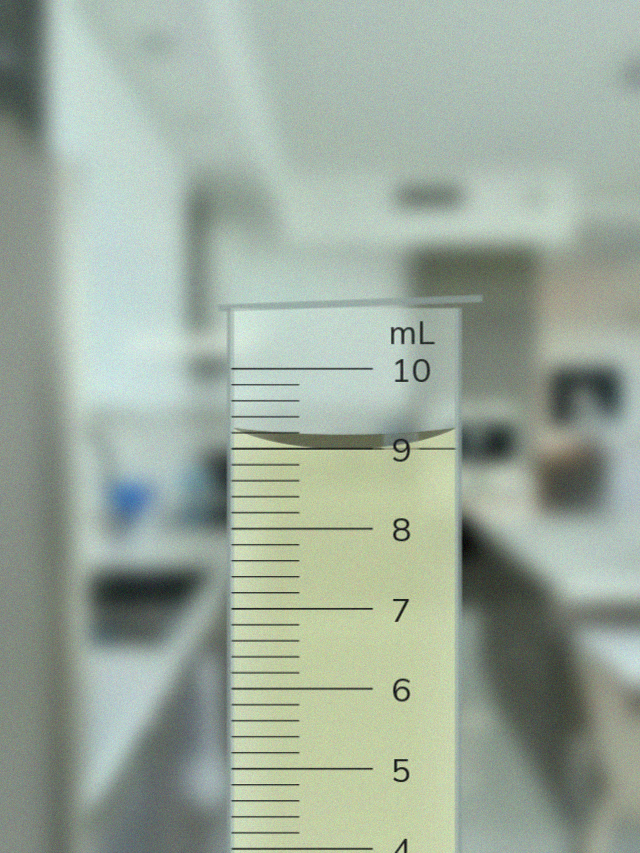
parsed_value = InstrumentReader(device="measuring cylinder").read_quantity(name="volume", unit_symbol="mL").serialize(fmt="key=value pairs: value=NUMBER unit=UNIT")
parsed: value=9 unit=mL
